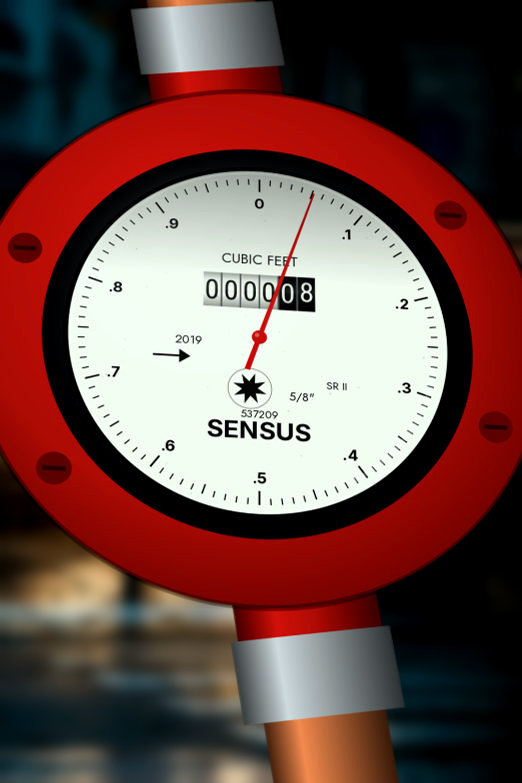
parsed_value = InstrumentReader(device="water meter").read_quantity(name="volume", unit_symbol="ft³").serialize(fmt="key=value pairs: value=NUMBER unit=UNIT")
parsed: value=8.05 unit=ft³
